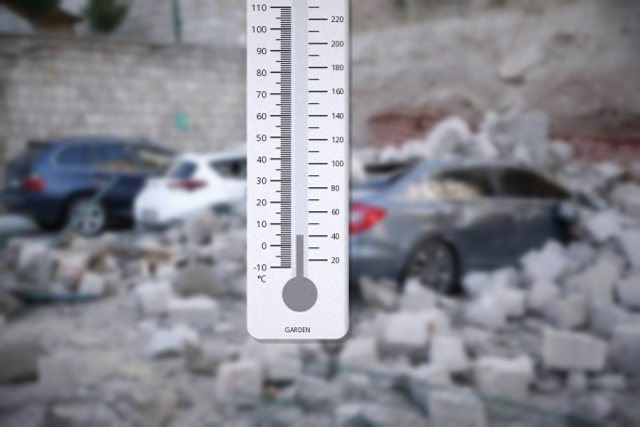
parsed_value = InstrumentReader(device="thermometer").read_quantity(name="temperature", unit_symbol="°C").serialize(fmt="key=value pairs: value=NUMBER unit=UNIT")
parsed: value=5 unit=°C
